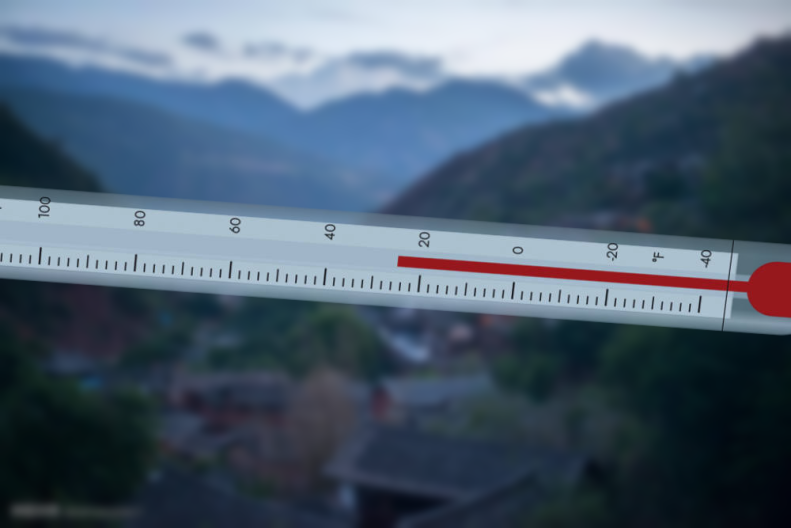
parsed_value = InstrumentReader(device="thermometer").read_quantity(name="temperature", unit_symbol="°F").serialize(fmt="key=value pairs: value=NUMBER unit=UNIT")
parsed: value=25 unit=°F
